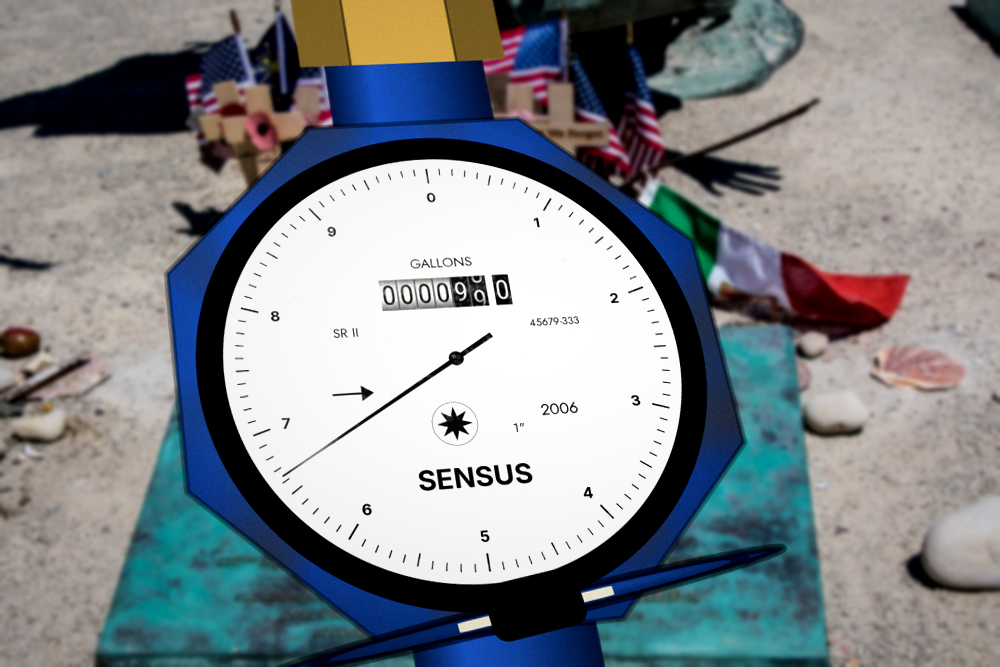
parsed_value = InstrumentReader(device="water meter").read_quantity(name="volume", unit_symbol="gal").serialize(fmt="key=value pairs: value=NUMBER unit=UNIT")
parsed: value=986.6 unit=gal
